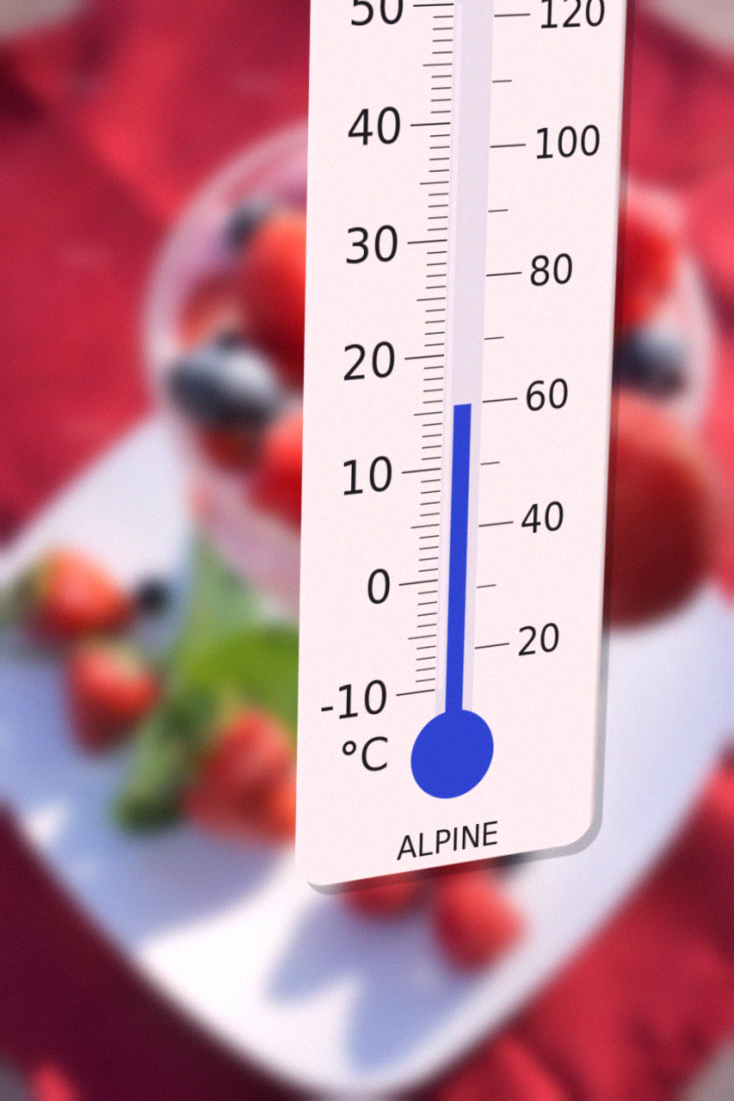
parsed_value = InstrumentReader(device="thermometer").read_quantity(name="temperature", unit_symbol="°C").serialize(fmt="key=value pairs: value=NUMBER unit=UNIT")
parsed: value=15.5 unit=°C
